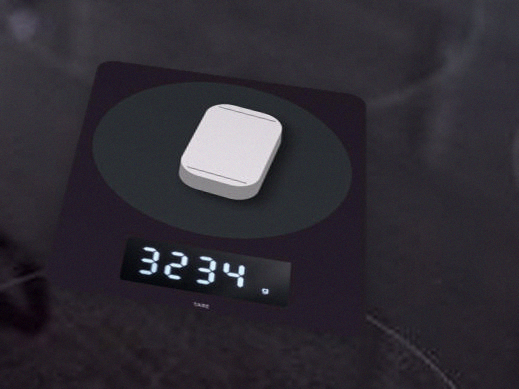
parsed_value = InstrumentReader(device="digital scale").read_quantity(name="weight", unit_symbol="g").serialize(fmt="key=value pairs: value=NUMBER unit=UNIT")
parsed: value=3234 unit=g
